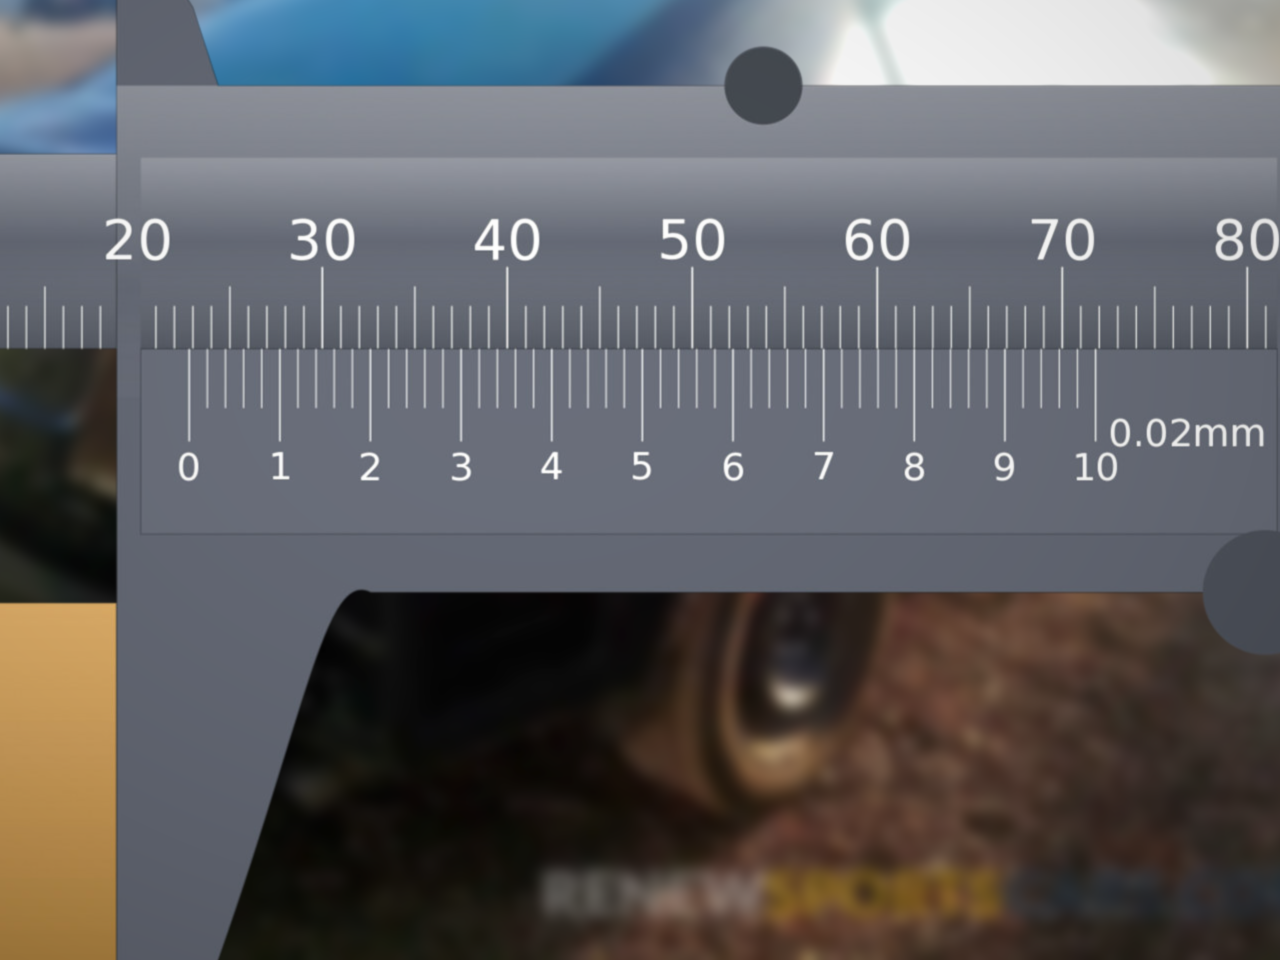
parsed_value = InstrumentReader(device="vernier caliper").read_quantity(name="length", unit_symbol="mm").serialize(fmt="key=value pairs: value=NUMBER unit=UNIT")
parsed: value=22.8 unit=mm
